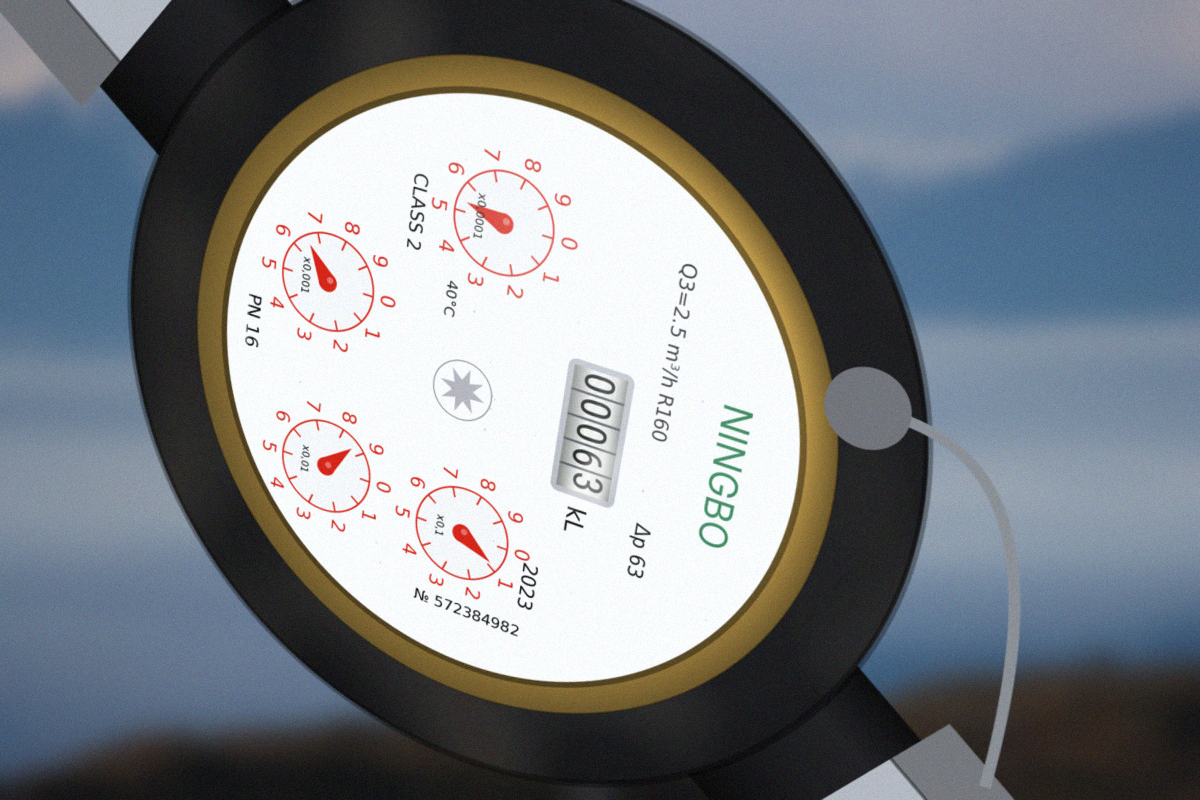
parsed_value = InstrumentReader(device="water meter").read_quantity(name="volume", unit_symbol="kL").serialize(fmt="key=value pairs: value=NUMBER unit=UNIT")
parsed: value=63.0865 unit=kL
